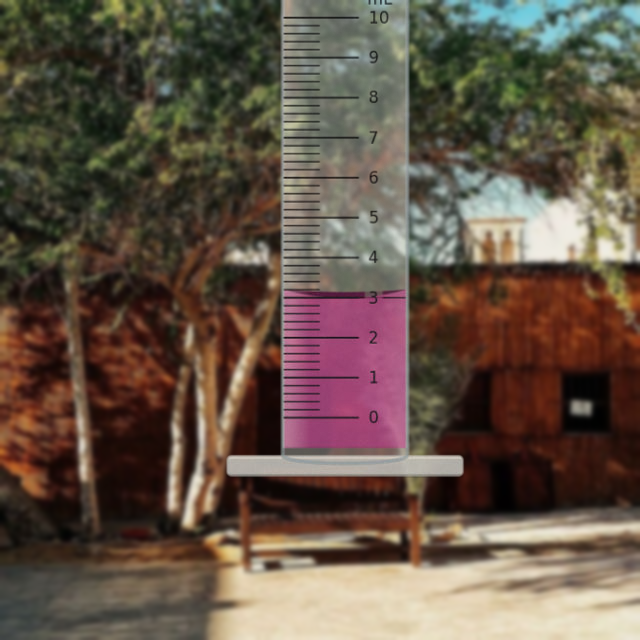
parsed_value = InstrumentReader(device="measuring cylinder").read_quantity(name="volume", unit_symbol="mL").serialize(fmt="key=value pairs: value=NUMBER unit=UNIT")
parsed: value=3 unit=mL
